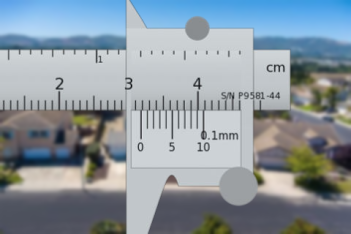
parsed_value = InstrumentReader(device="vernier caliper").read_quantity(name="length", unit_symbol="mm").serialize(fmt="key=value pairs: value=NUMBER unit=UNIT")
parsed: value=31.8 unit=mm
